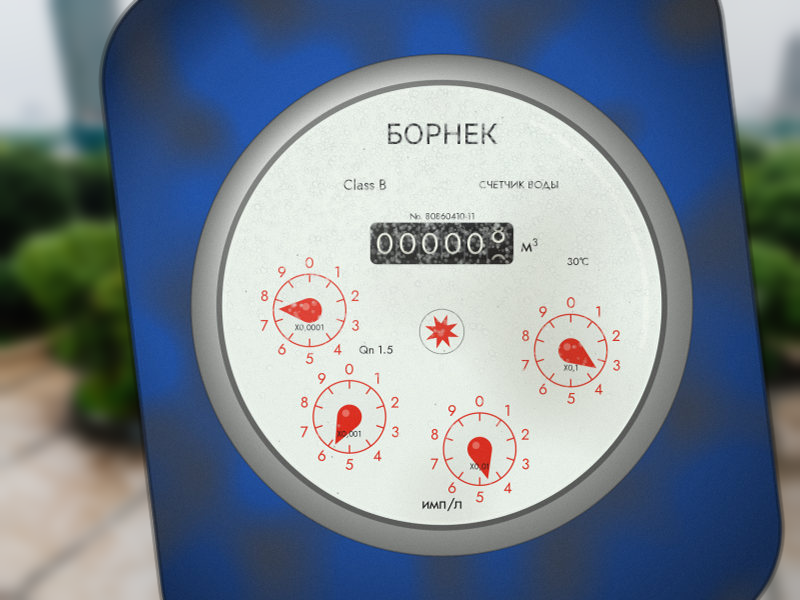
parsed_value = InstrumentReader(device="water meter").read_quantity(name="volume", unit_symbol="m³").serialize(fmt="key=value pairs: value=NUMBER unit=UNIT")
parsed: value=8.3457 unit=m³
